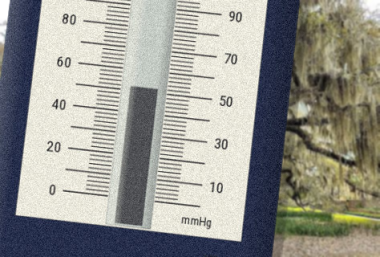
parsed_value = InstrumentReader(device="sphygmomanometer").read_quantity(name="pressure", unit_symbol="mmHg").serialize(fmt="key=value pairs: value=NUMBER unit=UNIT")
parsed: value=52 unit=mmHg
